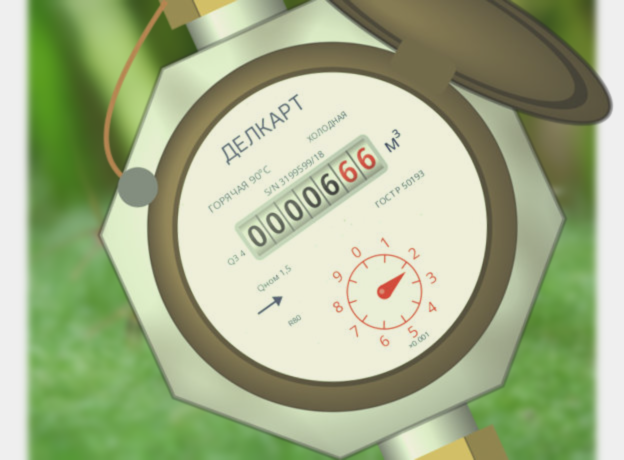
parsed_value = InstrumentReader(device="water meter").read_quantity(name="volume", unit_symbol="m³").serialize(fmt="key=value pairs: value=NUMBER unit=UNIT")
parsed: value=6.662 unit=m³
